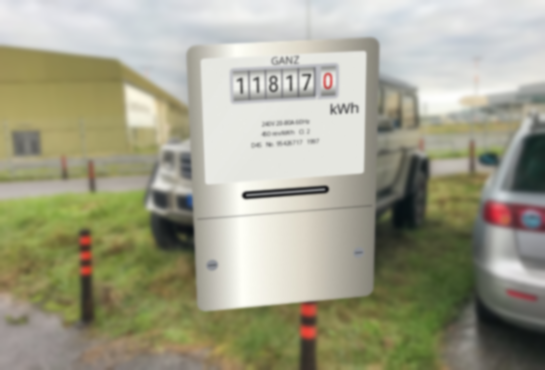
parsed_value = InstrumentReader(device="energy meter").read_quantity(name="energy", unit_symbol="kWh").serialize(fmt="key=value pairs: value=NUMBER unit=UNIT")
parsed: value=11817.0 unit=kWh
